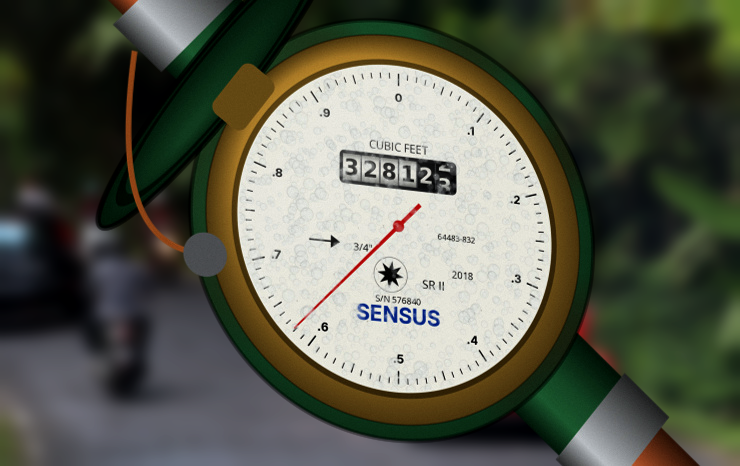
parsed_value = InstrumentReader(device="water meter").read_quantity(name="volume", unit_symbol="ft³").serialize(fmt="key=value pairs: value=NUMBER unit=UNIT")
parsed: value=328122.62 unit=ft³
